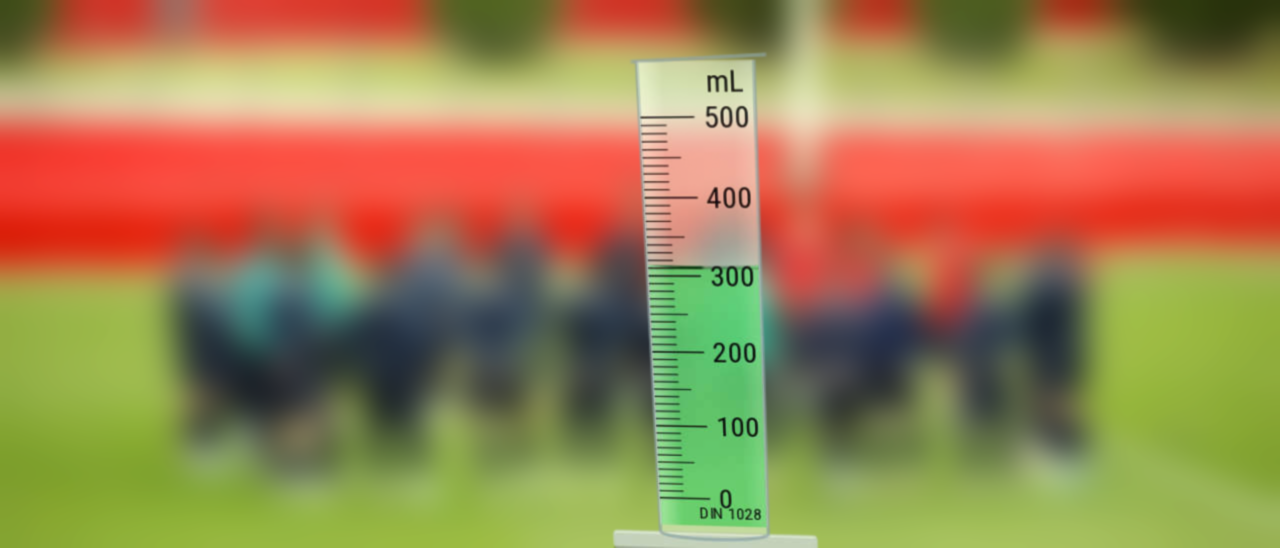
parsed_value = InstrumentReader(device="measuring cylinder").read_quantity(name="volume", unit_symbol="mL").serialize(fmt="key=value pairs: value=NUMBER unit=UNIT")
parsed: value=310 unit=mL
